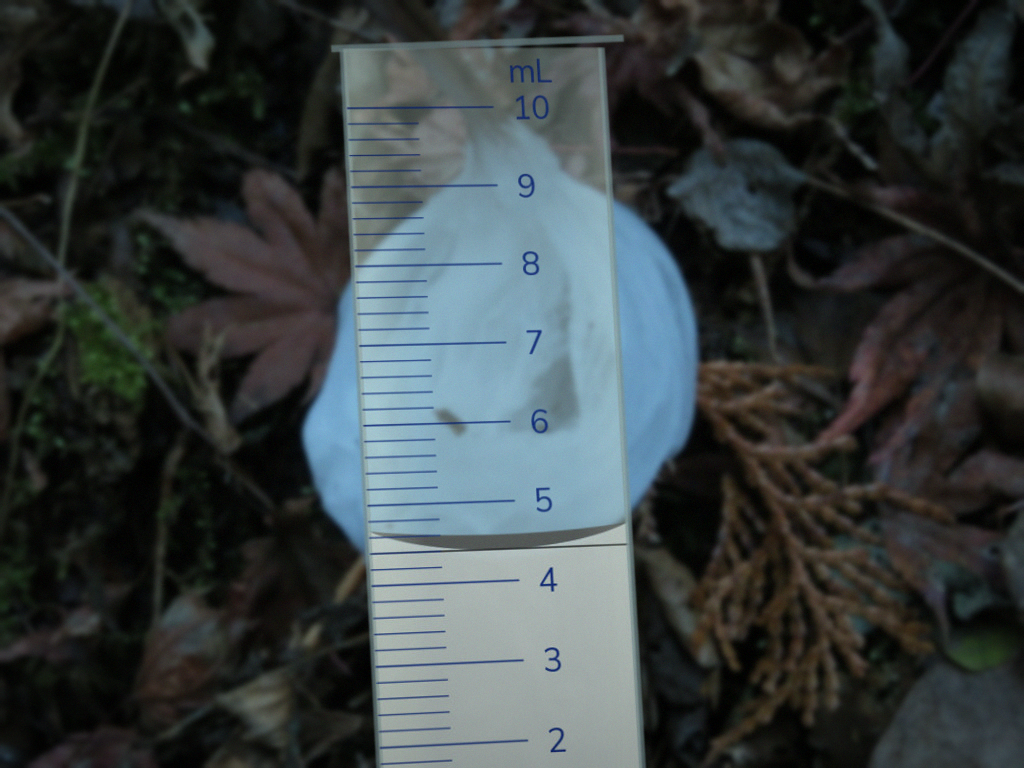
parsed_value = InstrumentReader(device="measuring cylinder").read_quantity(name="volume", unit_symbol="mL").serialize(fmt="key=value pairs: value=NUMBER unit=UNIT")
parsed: value=4.4 unit=mL
